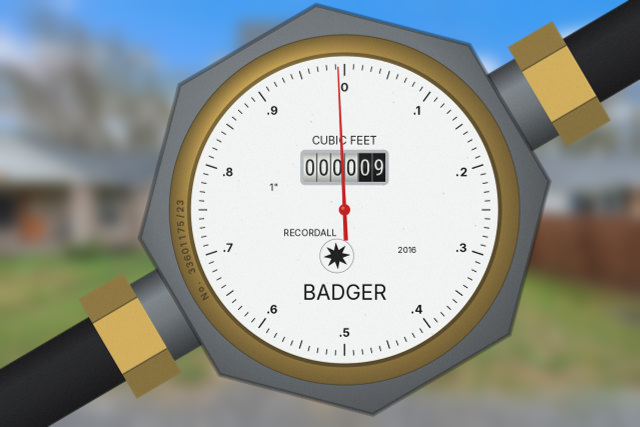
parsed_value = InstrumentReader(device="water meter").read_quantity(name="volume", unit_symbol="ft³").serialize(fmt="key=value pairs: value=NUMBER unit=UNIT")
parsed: value=8.99 unit=ft³
